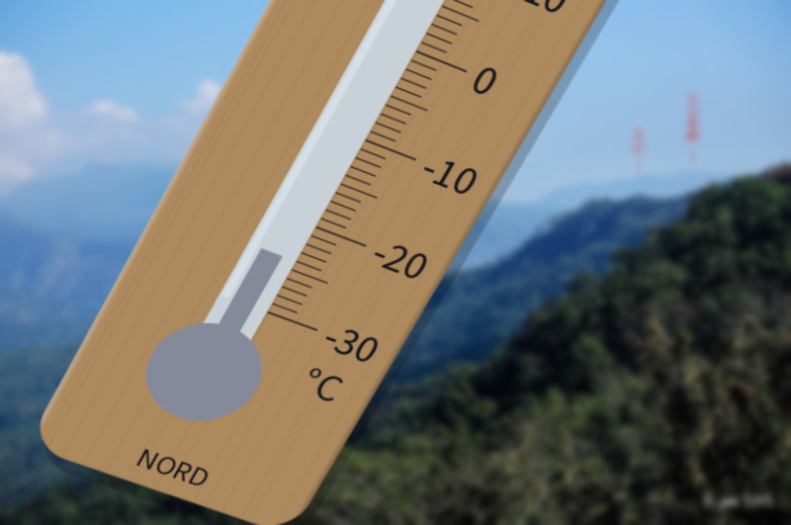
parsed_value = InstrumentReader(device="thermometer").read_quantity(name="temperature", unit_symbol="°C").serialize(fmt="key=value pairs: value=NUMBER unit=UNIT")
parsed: value=-24 unit=°C
